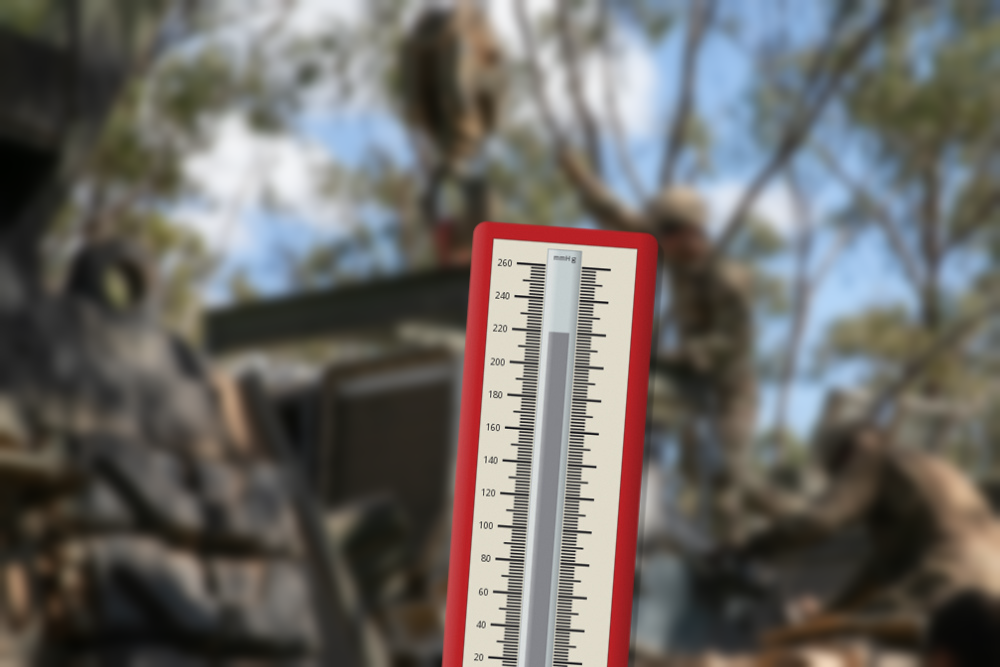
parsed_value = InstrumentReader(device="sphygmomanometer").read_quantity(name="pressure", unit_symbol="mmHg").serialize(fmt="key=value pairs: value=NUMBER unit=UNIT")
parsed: value=220 unit=mmHg
